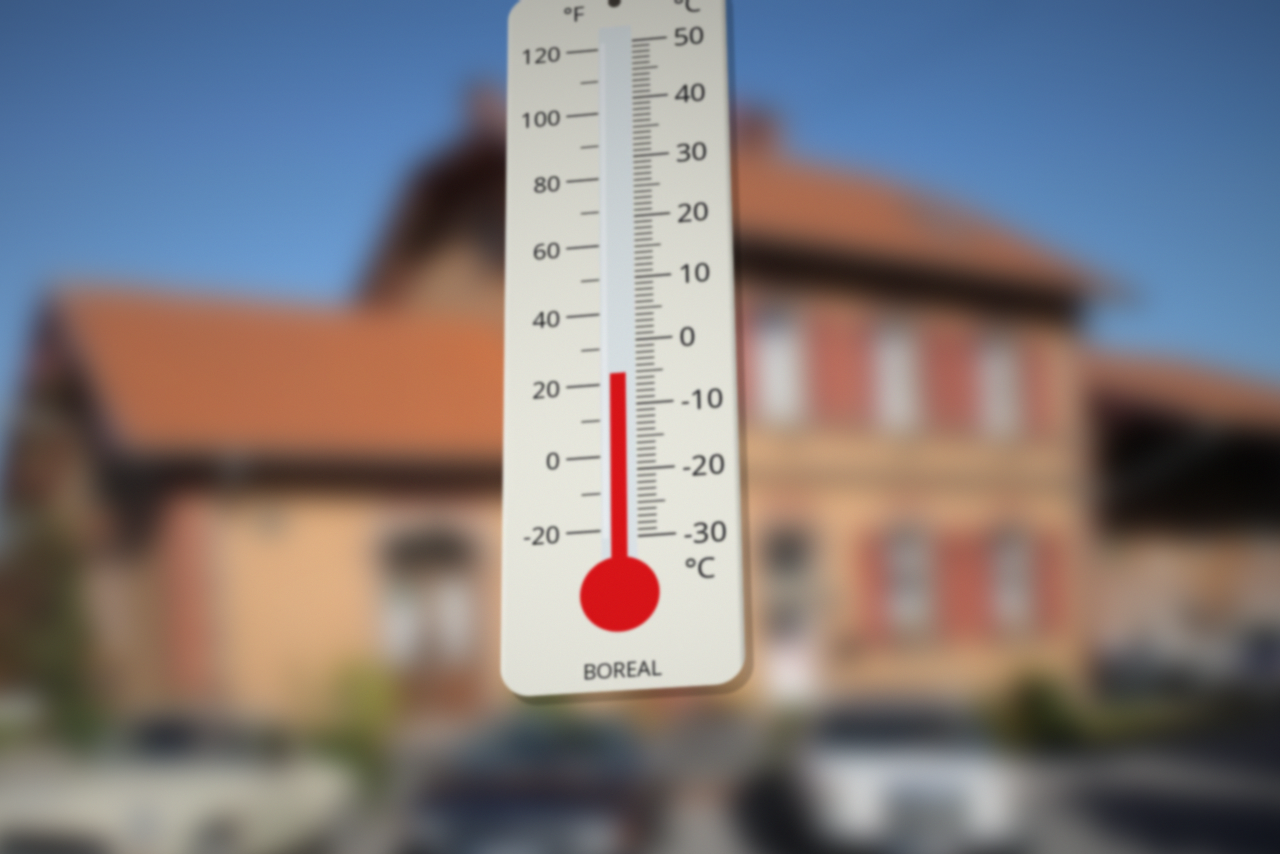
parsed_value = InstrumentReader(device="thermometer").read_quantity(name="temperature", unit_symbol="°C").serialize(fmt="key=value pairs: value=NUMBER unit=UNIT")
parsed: value=-5 unit=°C
